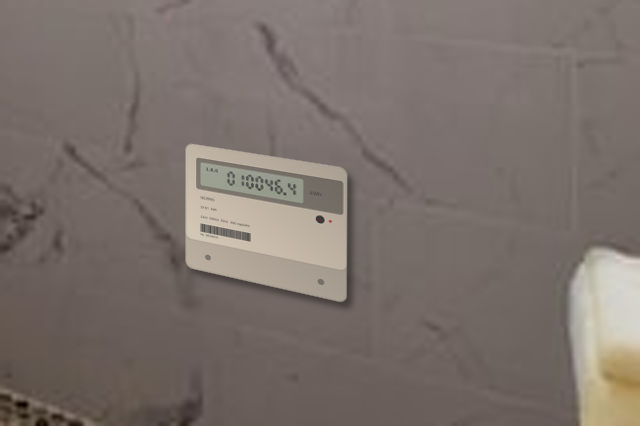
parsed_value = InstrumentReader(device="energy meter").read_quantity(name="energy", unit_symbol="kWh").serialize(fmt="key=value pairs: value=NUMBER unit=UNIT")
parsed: value=10046.4 unit=kWh
